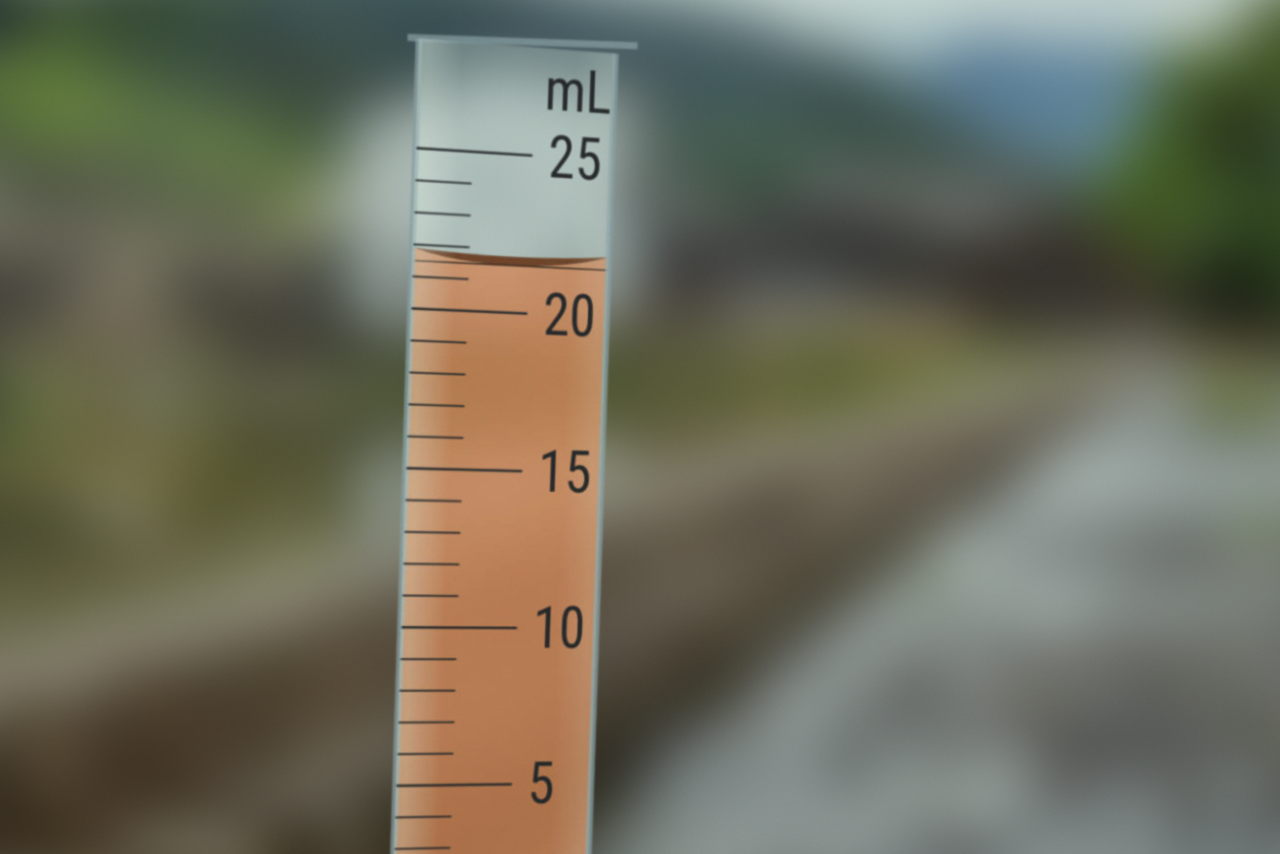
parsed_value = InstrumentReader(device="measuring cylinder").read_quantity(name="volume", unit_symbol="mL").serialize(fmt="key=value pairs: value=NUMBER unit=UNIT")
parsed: value=21.5 unit=mL
